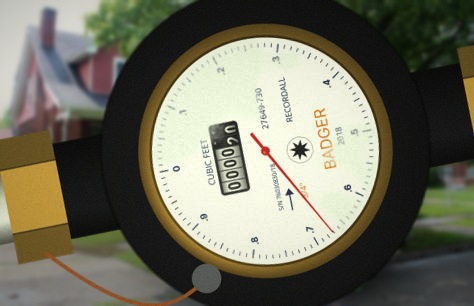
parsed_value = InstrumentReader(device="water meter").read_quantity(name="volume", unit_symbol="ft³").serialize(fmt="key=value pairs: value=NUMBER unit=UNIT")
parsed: value=19.67 unit=ft³
